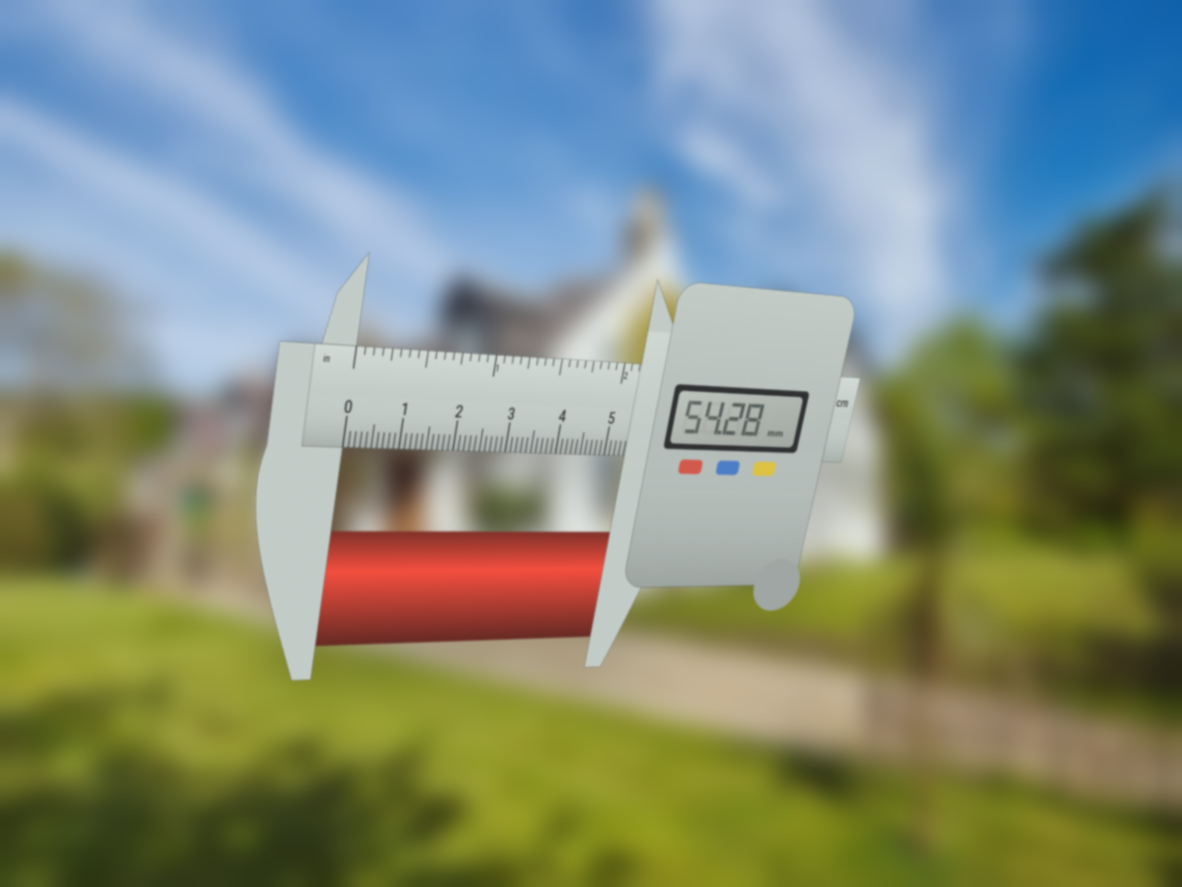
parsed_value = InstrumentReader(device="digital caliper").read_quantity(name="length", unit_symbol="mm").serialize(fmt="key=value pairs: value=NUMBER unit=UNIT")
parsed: value=54.28 unit=mm
